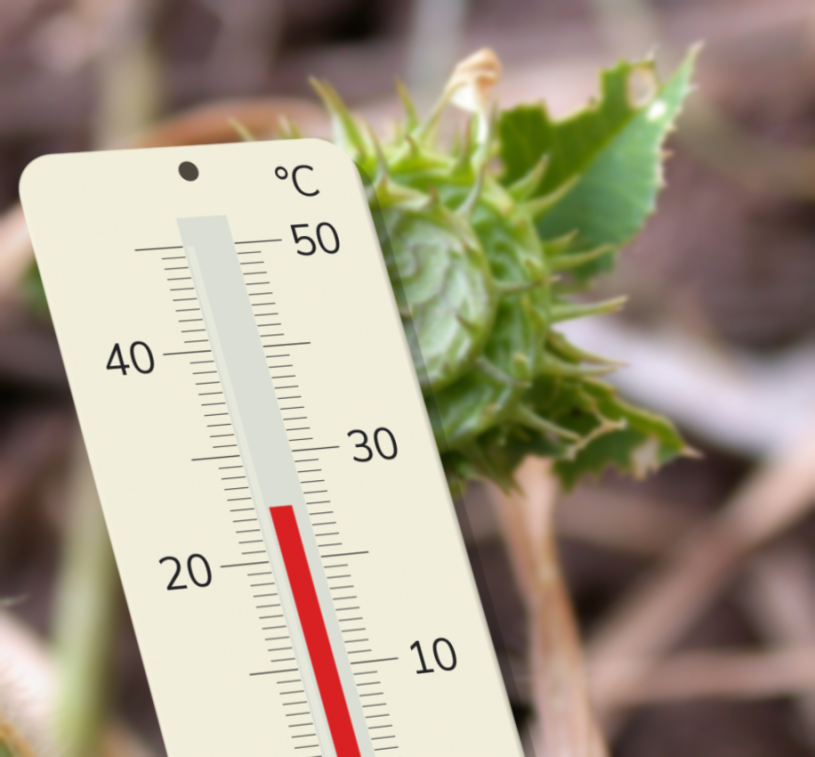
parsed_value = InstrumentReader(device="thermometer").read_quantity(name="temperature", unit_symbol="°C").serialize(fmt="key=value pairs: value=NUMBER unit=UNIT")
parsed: value=25 unit=°C
